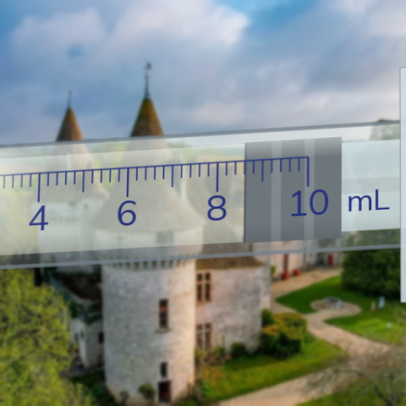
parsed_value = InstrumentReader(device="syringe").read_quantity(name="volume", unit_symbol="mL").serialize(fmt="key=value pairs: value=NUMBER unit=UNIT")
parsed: value=8.6 unit=mL
